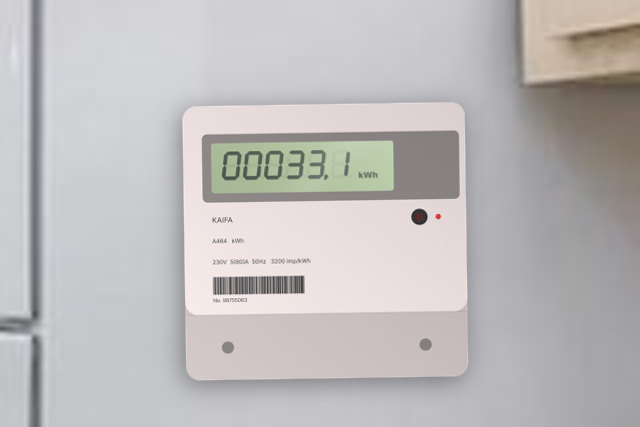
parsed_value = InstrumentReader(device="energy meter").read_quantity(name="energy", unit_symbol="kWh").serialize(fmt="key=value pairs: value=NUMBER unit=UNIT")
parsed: value=33.1 unit=kWh
